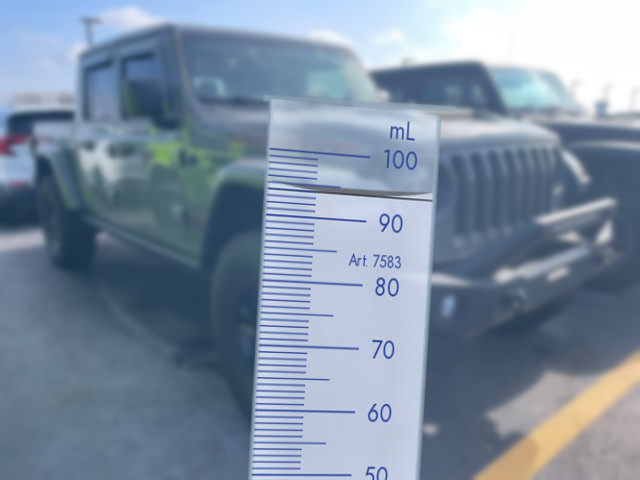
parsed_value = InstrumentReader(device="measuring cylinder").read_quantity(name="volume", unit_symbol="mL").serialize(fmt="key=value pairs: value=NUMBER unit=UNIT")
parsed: value=94 unit=mL
